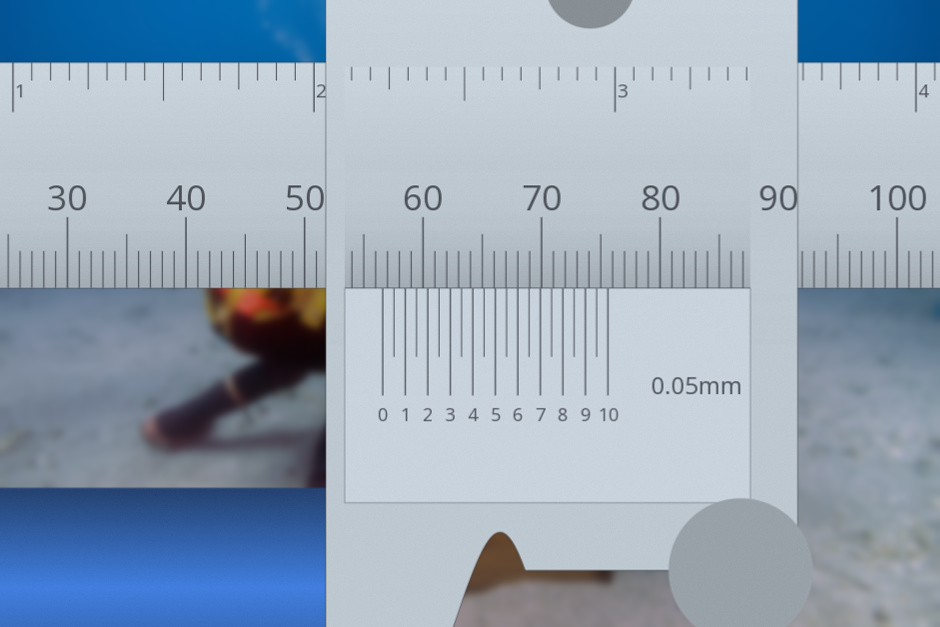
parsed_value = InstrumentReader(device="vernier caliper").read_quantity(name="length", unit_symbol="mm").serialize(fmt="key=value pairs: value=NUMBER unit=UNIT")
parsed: value=56.6 unit=mm
